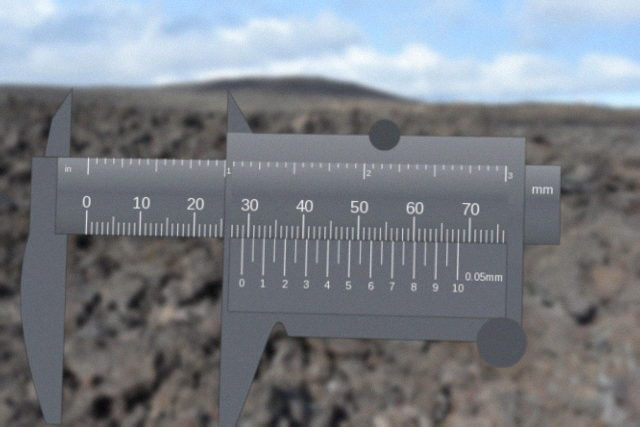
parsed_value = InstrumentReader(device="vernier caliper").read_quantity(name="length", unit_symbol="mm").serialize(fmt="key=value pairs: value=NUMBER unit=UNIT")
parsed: value=29.0 unit=mm
